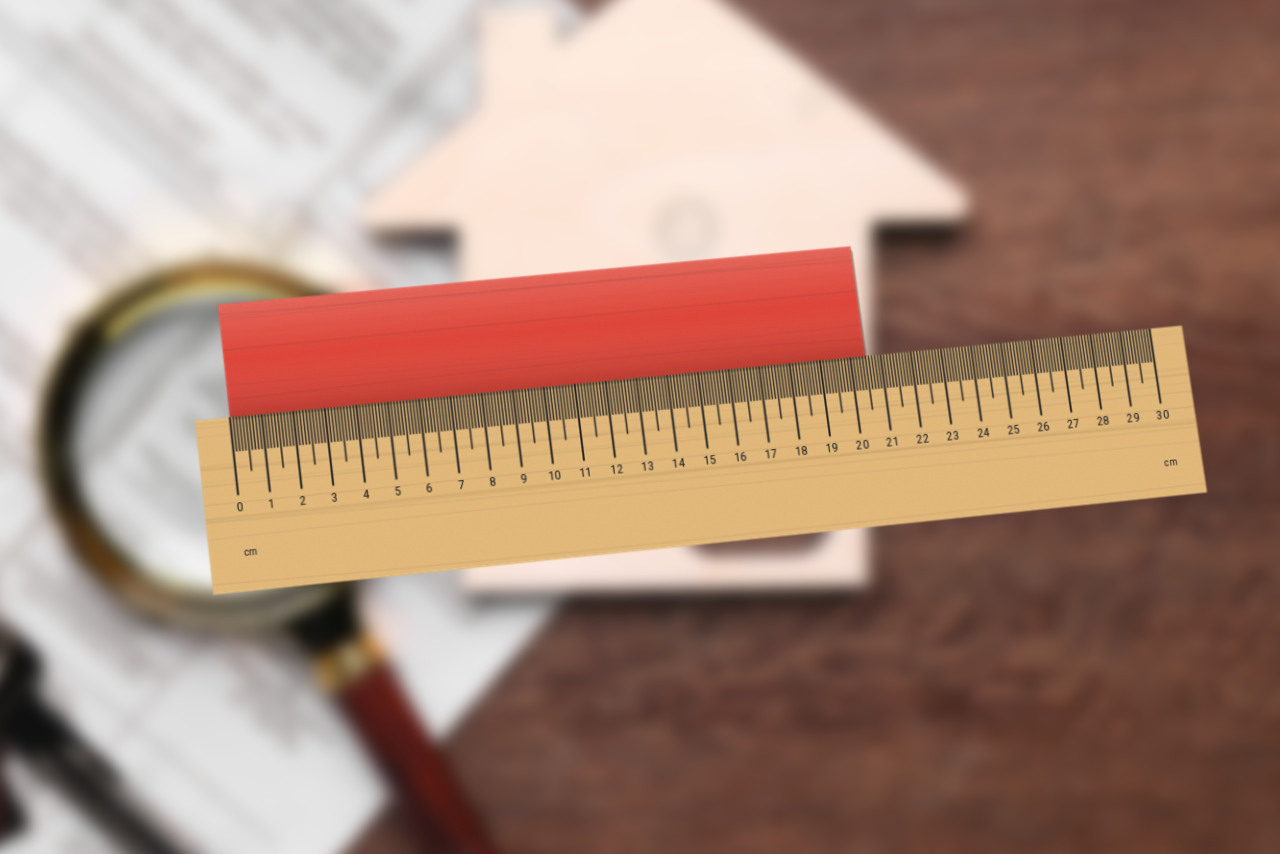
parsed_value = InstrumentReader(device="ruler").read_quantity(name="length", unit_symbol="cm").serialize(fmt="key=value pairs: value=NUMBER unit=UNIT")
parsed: value=20.5 unit=cm
